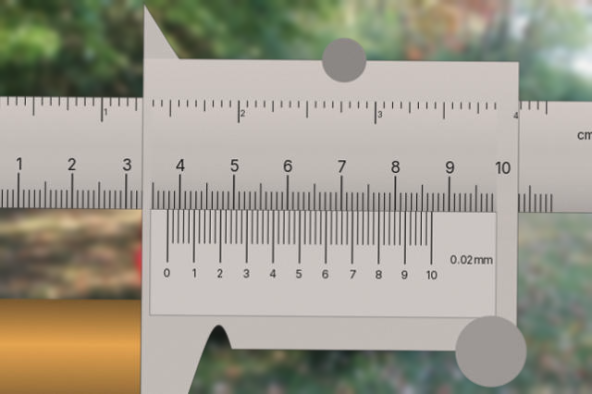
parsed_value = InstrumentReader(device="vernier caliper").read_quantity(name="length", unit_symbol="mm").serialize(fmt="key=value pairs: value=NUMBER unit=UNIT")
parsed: value=37.8 unit=mm
